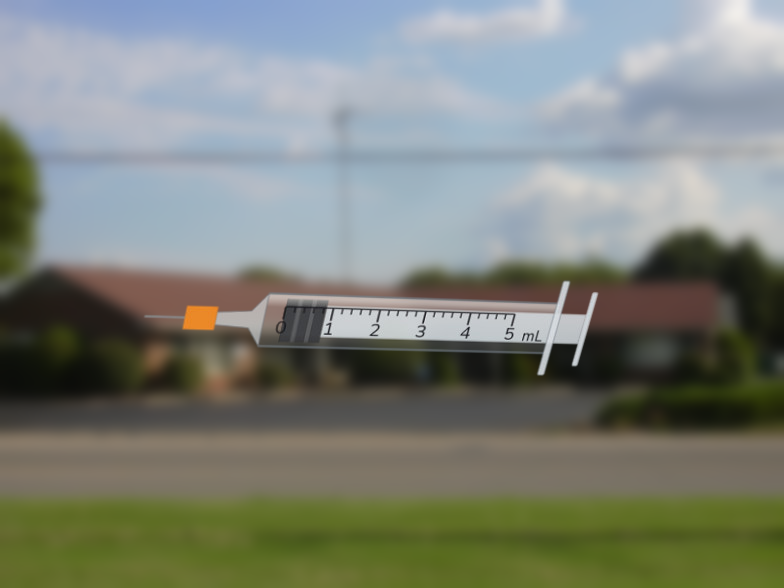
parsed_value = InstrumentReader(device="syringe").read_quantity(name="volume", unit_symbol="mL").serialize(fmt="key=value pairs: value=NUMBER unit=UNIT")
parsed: value=0 unit=mL
